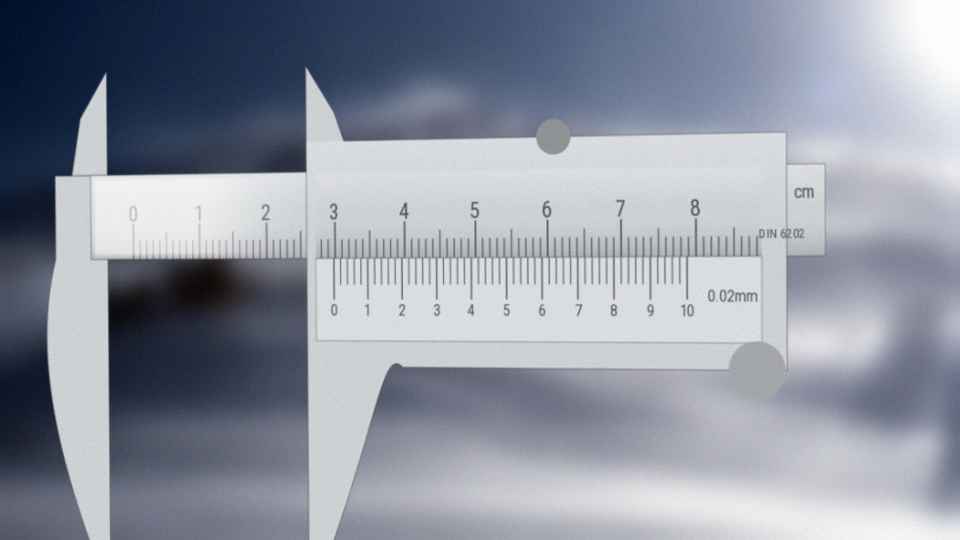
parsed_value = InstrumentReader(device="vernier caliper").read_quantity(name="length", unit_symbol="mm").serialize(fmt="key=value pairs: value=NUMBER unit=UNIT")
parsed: value=29.8 unit=mm
